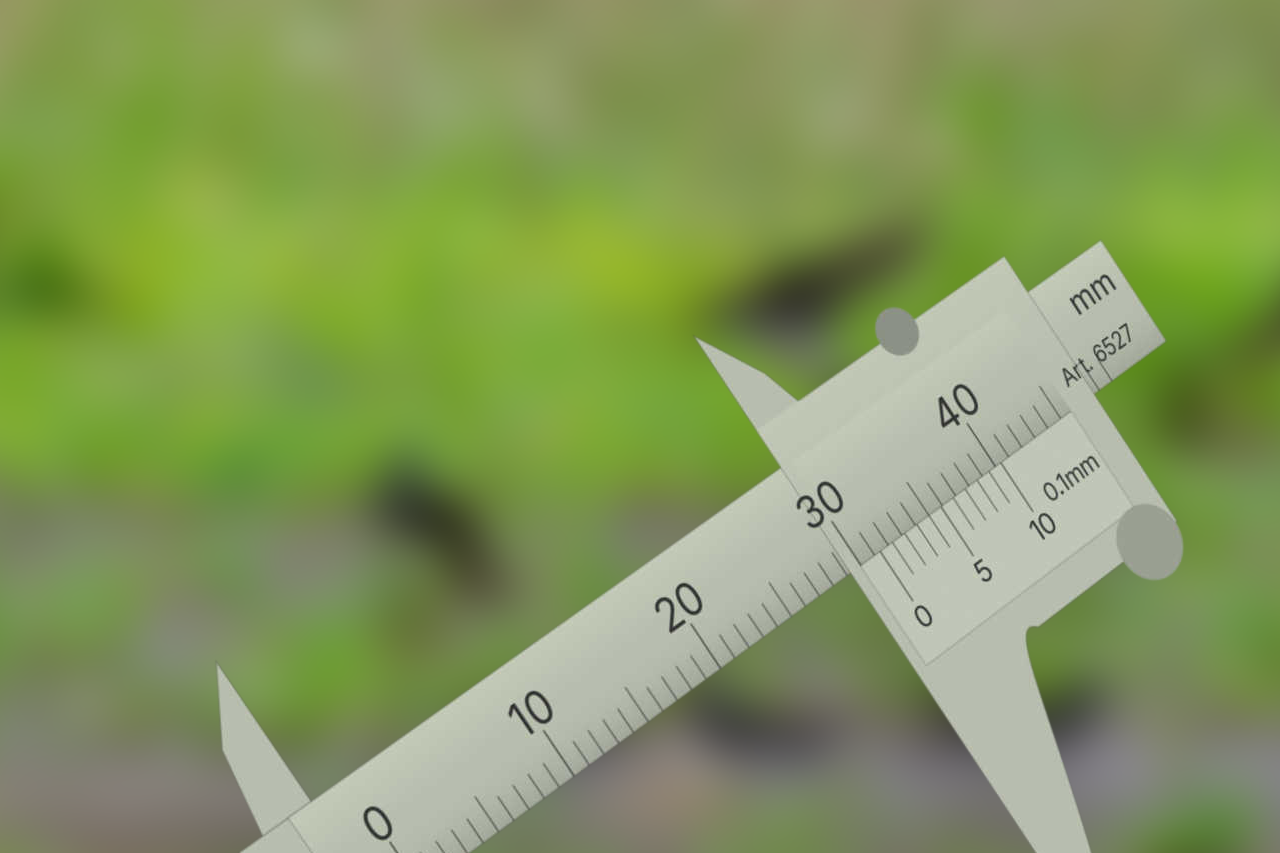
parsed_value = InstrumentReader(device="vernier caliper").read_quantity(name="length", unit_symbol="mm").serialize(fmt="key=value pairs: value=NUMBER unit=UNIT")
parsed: value=31.4 unit=mm
